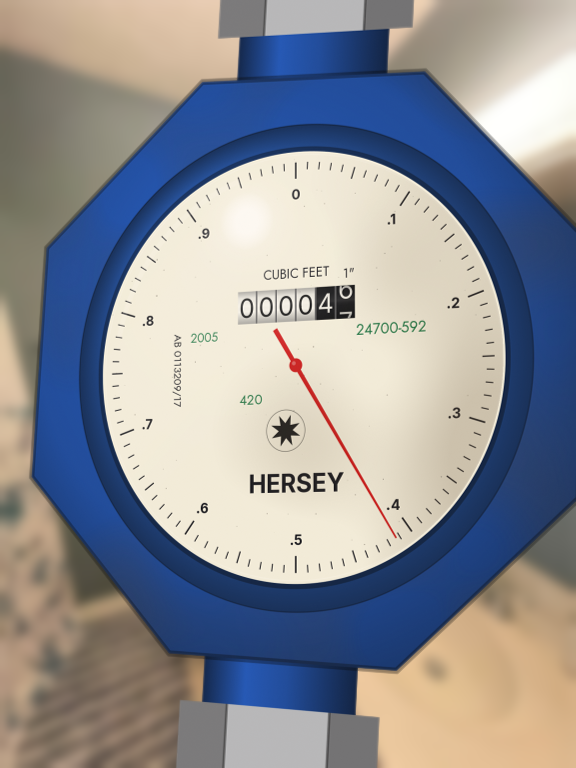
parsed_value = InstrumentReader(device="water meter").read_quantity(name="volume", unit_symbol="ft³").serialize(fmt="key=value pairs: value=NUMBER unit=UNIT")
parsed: value=46.41 unit=ft³
